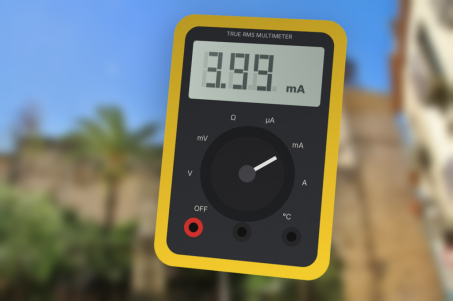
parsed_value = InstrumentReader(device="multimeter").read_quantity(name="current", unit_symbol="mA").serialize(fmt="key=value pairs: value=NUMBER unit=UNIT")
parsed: value=3.99 unit=mA
